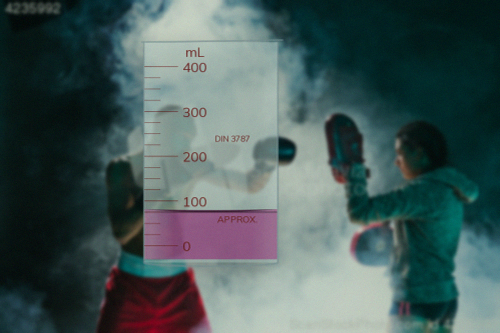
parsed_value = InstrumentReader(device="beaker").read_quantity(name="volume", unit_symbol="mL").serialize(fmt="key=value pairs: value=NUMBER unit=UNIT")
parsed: value=75 unit=mL
